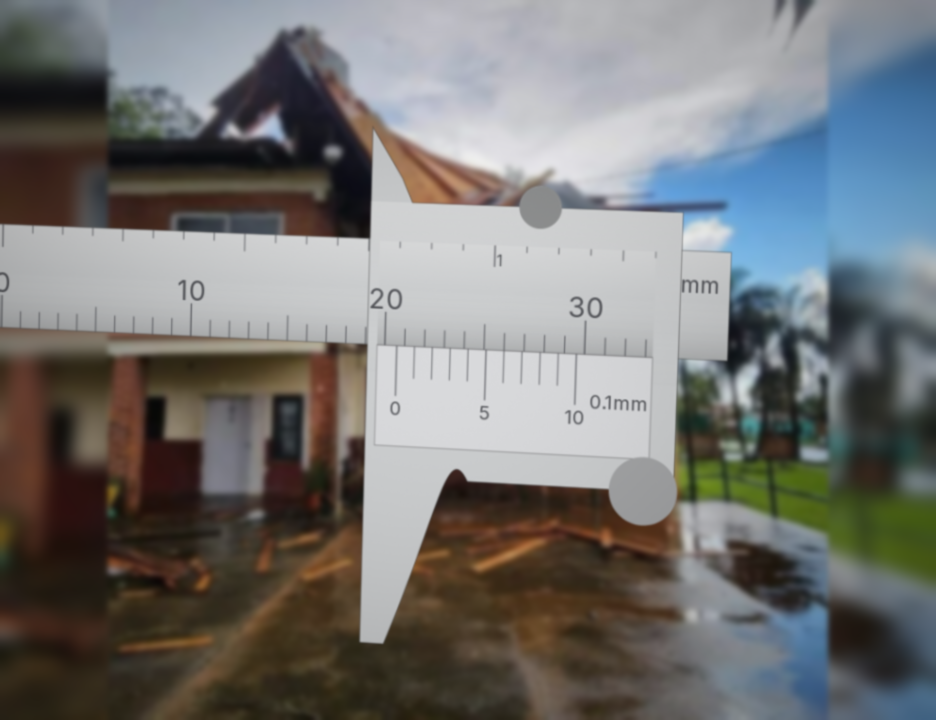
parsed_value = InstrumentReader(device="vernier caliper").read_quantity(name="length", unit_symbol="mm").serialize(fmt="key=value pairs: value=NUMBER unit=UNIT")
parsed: value=20.6 unit=mm
